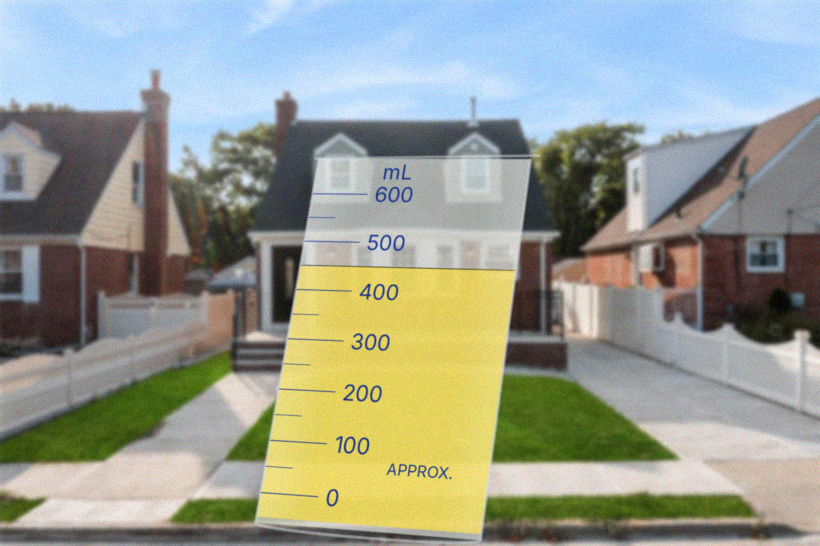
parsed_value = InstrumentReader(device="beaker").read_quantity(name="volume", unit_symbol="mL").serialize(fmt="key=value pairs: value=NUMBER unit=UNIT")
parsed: value=450 unit=mL
